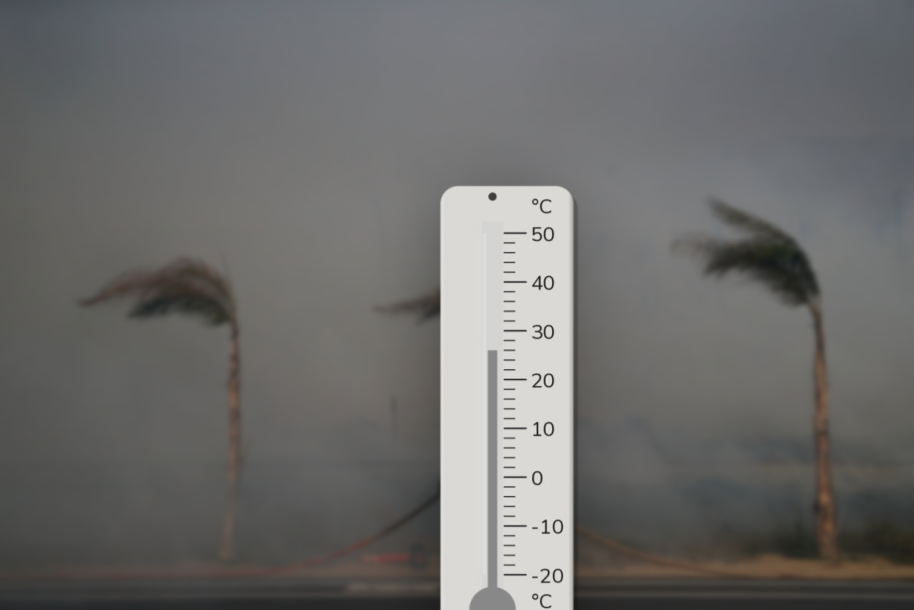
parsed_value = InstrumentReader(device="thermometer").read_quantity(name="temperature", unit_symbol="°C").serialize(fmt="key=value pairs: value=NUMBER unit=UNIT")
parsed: value=26 unit=°C
